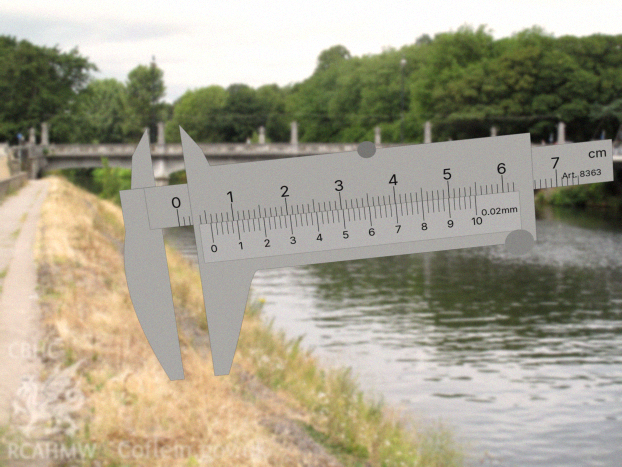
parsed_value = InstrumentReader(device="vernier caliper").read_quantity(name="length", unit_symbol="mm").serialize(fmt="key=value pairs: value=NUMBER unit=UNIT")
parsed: value=5.8 unit=mm
